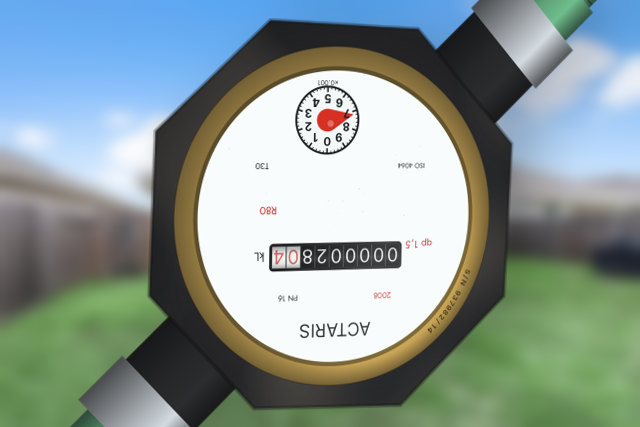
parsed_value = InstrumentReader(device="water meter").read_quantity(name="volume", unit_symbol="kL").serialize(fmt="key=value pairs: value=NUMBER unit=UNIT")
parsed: value=28.047 unit=kL
